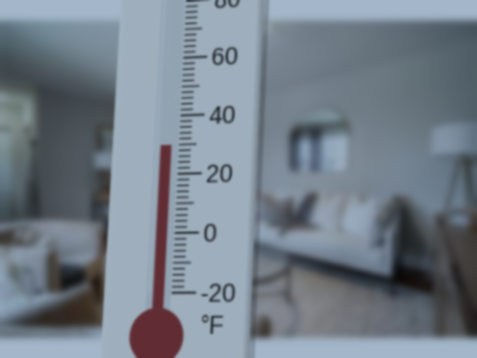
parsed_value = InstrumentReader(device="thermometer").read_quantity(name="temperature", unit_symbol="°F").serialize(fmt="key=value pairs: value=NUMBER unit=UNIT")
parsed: value=30 unit=°F
